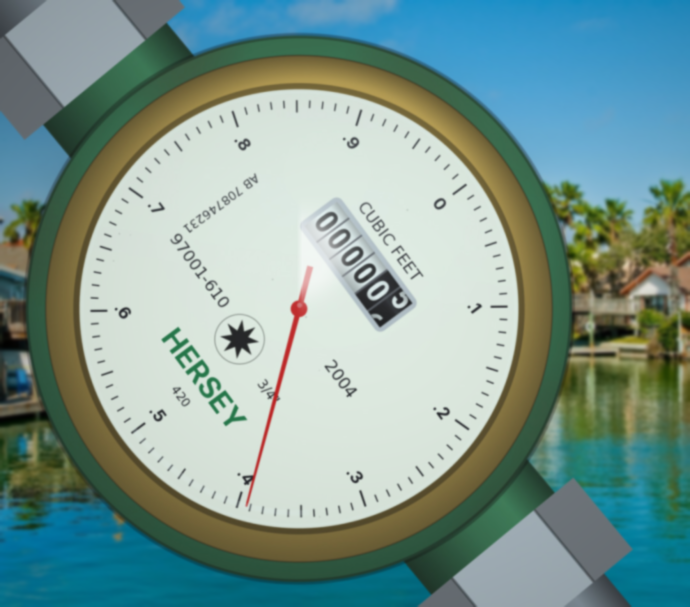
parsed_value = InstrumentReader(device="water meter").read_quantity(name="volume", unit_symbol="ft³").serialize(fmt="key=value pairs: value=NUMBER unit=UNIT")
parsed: value=5.39 unit=ft³
